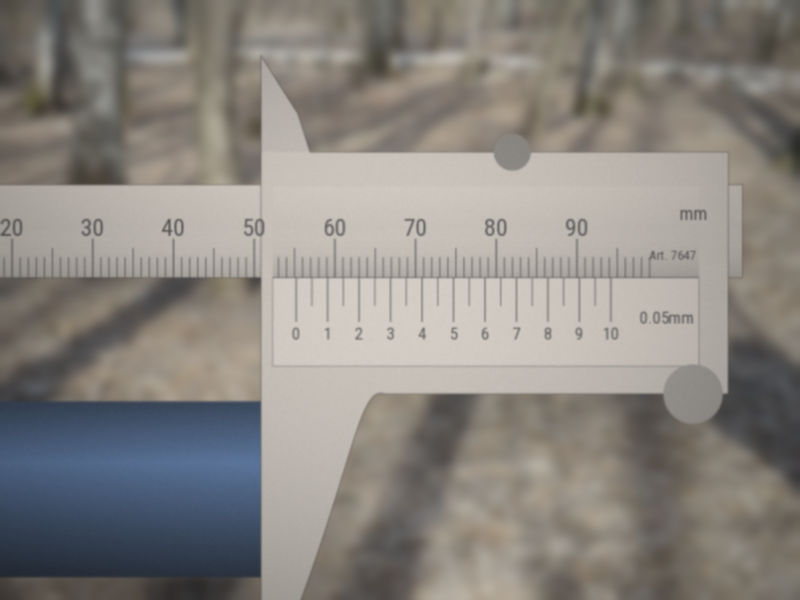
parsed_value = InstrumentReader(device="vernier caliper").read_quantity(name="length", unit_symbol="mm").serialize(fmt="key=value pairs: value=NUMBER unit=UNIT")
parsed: value=55.2 unit=mm
